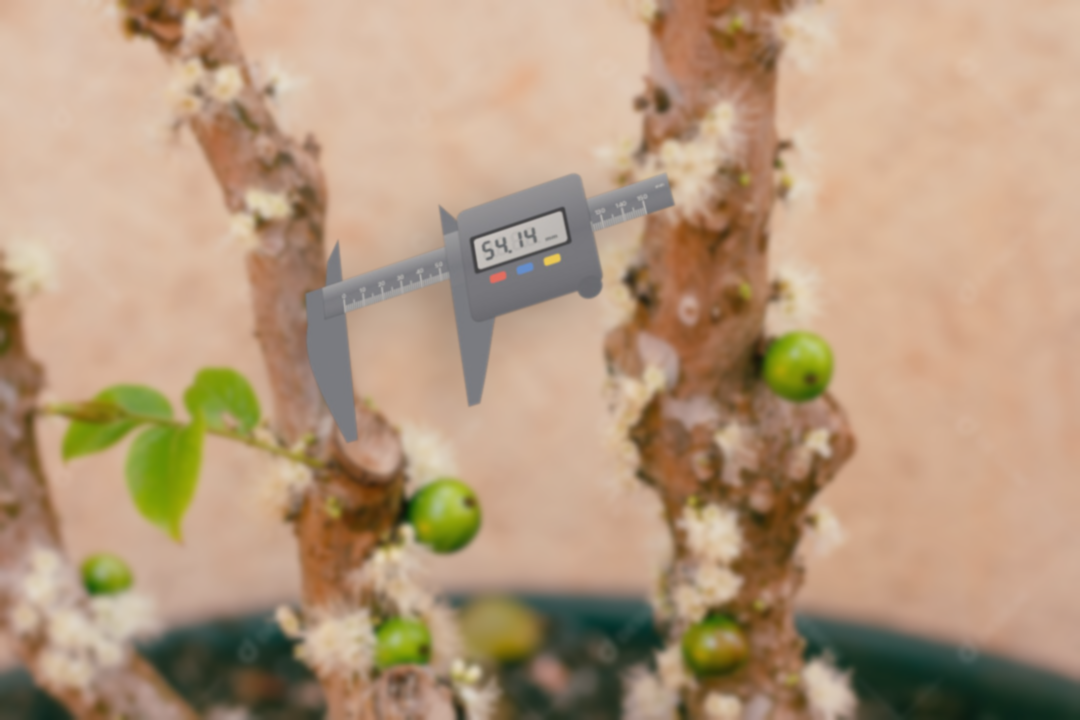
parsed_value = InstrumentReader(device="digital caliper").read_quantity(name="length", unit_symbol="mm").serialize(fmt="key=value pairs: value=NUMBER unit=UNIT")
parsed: value=54.14 unit=mm
